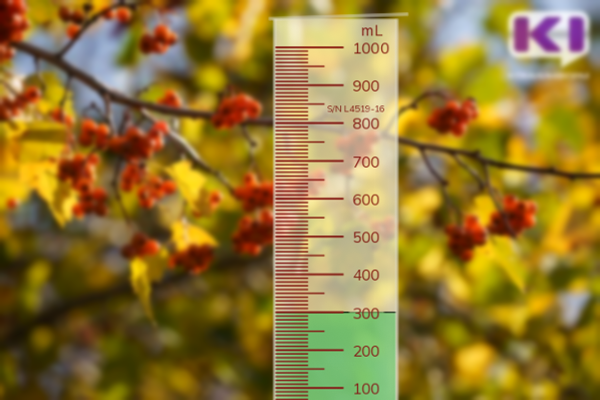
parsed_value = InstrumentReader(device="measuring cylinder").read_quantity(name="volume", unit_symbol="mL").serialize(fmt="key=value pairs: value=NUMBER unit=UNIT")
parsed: value=300 unit=mL
